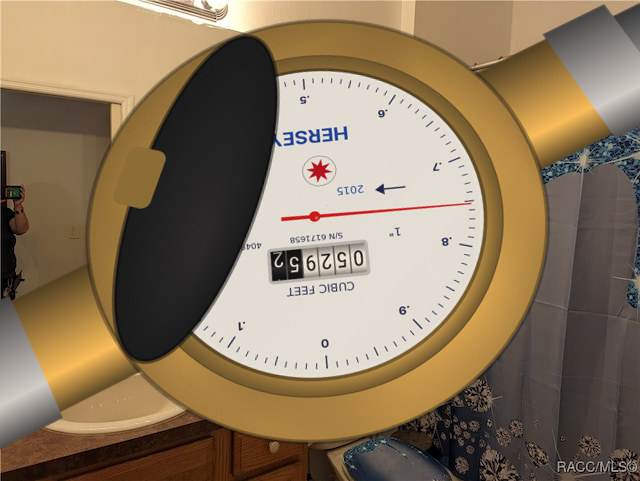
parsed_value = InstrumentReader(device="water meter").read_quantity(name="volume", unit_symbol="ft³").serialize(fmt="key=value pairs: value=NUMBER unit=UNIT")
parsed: value=52951.75 unit=ft³
